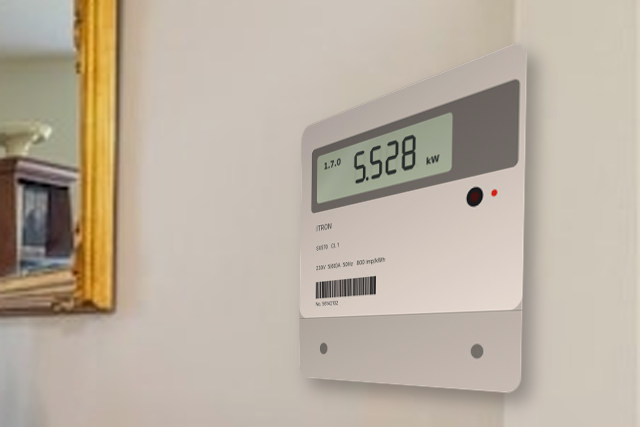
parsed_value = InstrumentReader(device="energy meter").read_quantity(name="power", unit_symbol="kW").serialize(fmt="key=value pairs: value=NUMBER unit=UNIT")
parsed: value=5.528 unit=kW
